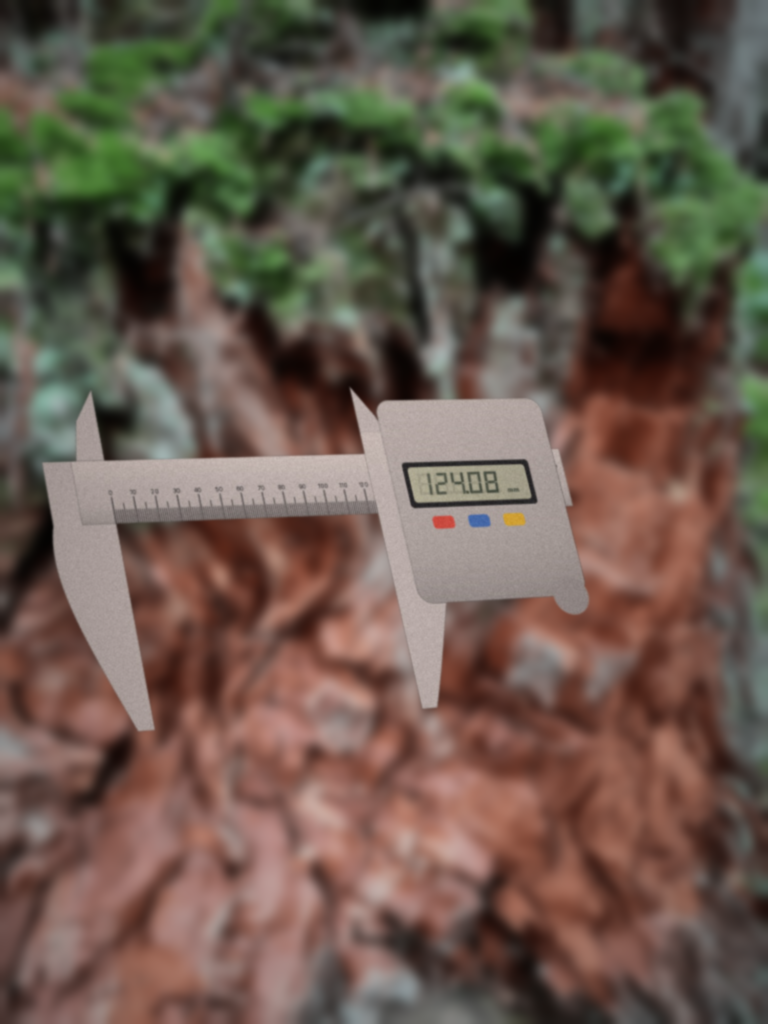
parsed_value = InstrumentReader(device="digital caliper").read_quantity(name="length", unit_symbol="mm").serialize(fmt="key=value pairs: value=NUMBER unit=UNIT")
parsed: value=124.08 unit=mm
